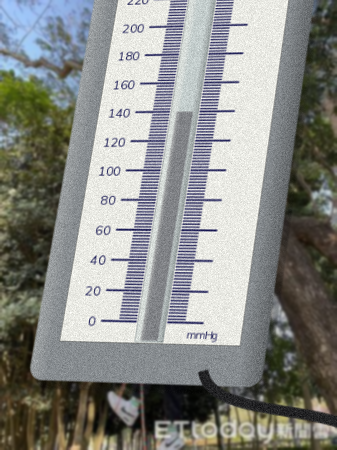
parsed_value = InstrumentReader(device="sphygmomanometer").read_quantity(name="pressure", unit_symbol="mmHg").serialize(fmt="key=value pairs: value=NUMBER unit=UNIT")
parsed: value=140 unit=mmHg
